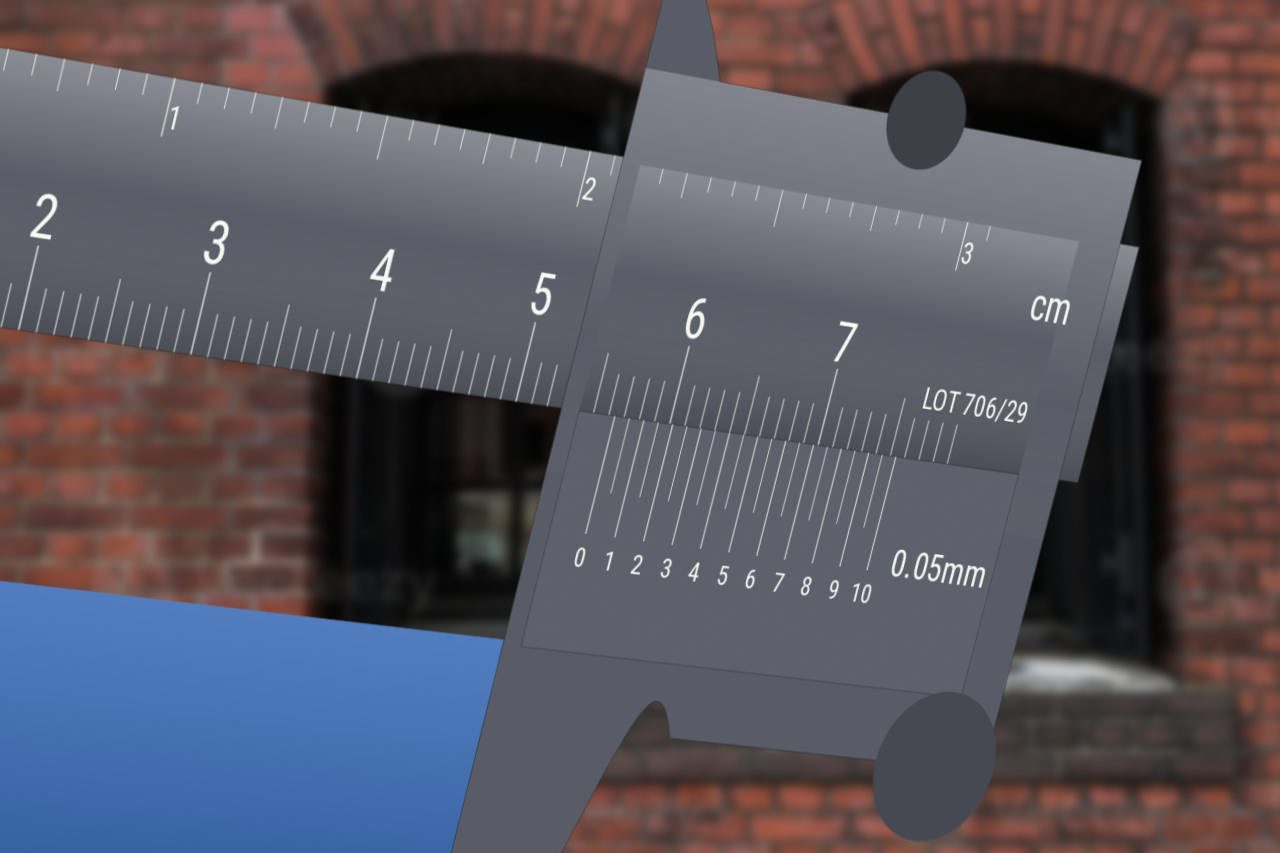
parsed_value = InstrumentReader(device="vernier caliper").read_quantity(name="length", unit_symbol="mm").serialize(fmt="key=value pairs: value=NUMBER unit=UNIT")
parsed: value=56.4 unit=mm
